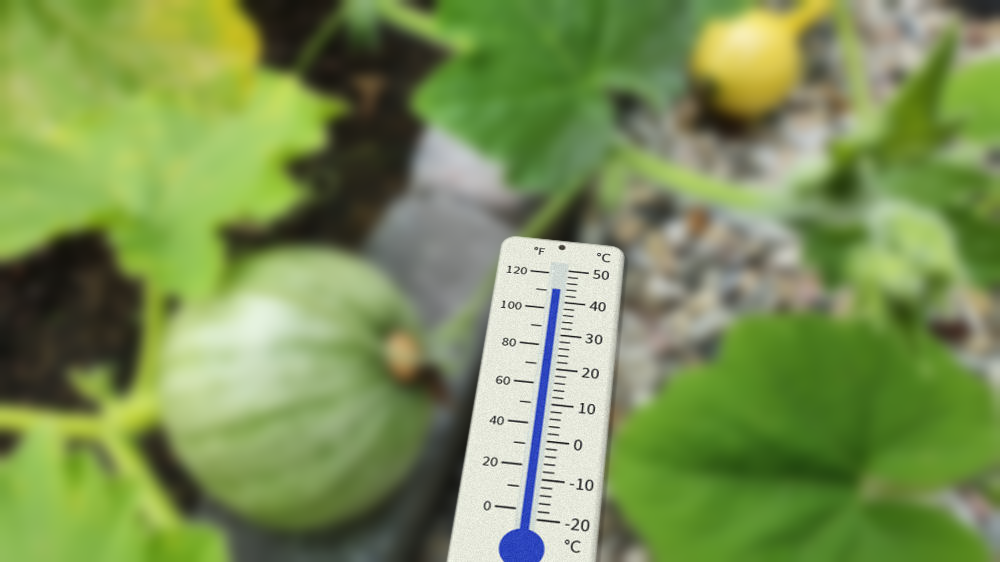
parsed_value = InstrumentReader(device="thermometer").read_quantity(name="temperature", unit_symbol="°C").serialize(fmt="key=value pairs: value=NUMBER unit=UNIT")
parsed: value=44 unit=°C
